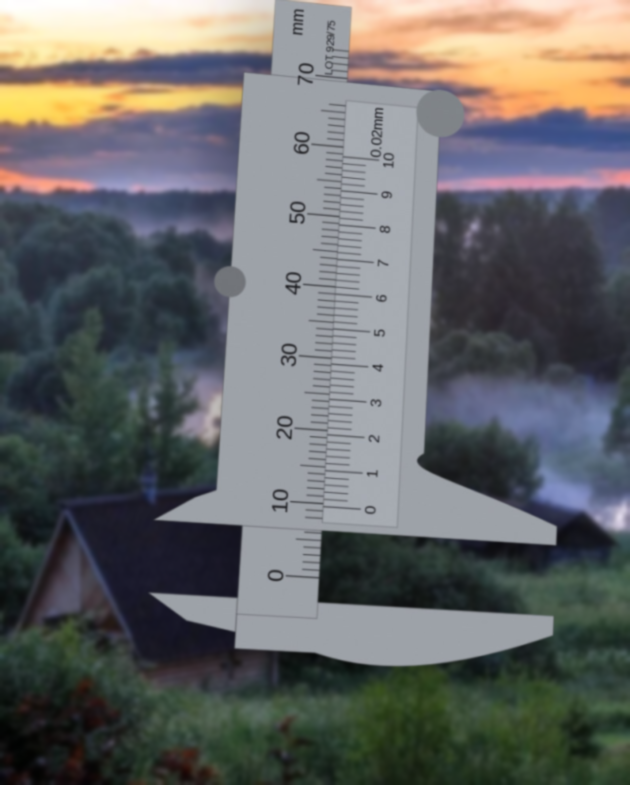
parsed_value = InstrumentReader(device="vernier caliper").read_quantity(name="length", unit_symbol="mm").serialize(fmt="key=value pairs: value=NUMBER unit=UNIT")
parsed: value=9.6 unit=mm
